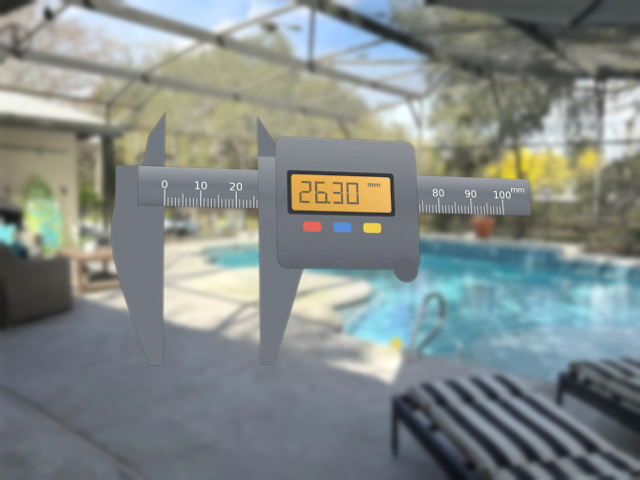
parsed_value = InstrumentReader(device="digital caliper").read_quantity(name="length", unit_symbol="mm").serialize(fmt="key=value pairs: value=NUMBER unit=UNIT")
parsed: value=26.30 unit=mm
